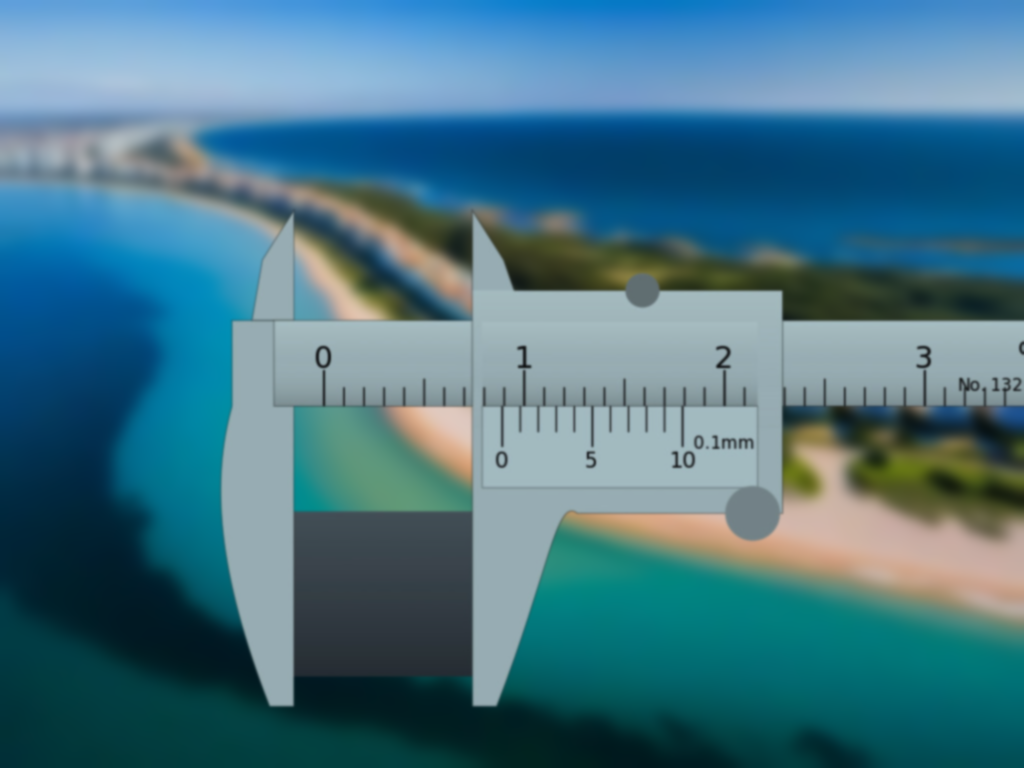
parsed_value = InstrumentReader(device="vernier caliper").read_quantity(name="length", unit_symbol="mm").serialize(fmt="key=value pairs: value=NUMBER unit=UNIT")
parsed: value=8.9 unit=mm
